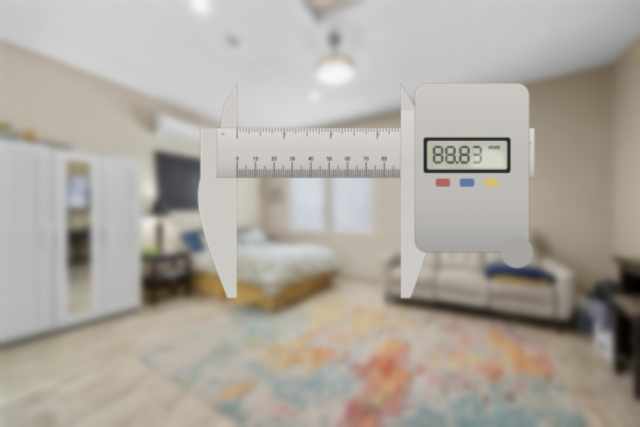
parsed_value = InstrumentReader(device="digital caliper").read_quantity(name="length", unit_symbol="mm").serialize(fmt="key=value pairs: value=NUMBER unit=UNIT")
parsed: value=88.83 unit=mm
